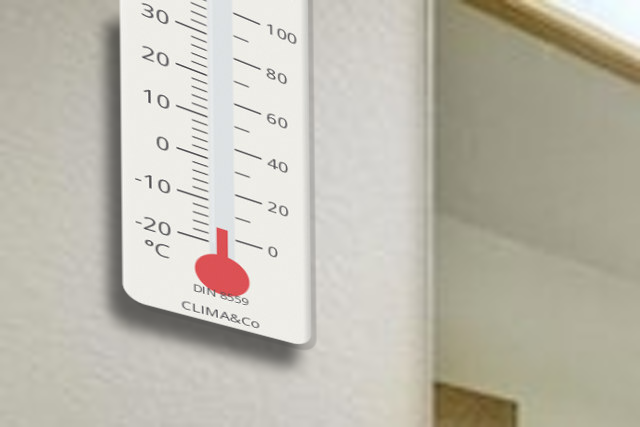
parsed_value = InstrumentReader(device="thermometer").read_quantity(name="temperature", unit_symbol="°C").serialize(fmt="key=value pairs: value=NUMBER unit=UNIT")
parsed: value=-16 unit=°C
